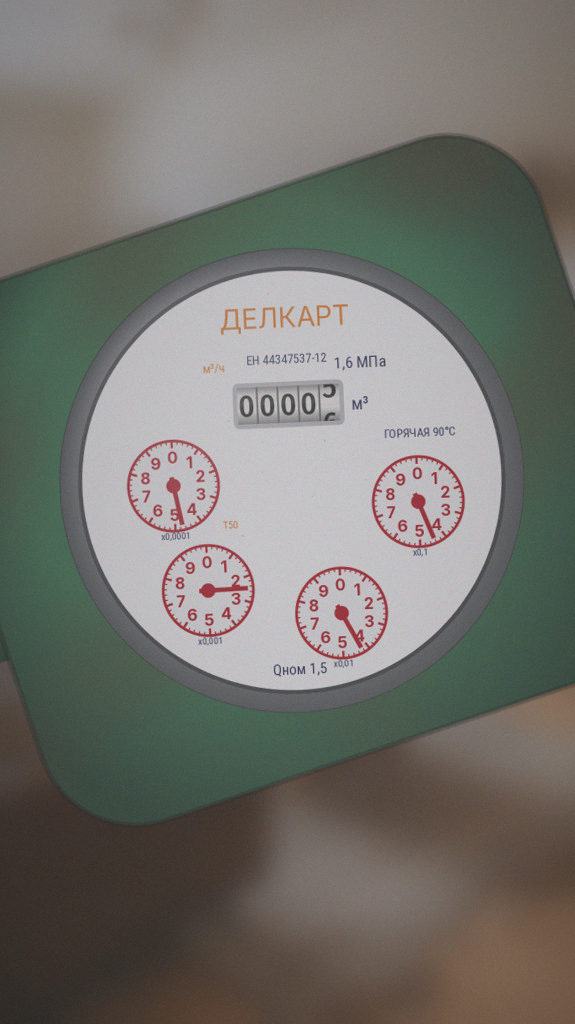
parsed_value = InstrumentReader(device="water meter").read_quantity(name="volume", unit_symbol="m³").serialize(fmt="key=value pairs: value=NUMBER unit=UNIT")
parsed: value=5.4424 unit=m³
